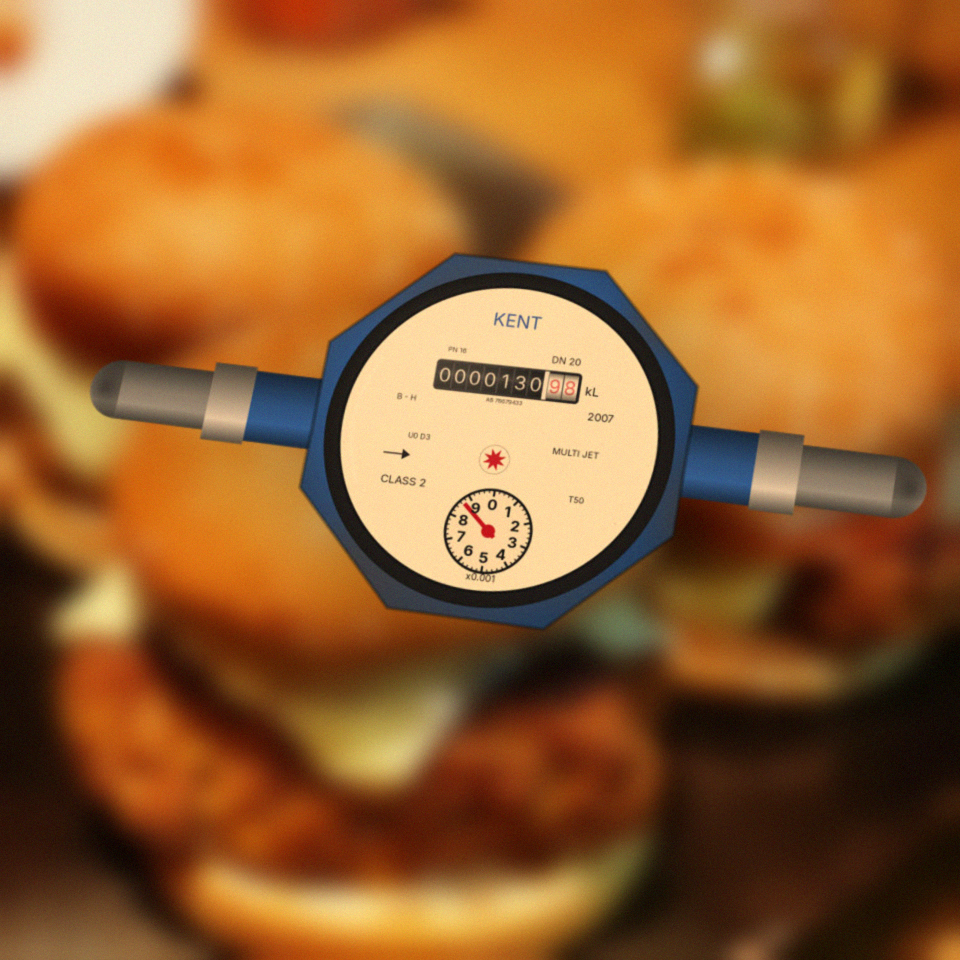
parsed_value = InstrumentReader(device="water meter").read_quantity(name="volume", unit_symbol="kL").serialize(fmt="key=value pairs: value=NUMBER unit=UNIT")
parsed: value=130.988 unit=kL
